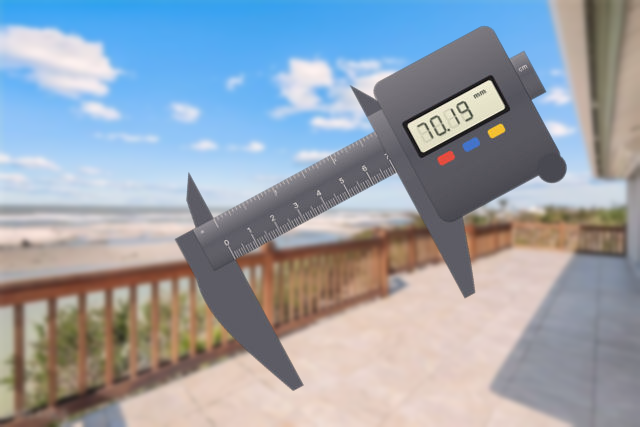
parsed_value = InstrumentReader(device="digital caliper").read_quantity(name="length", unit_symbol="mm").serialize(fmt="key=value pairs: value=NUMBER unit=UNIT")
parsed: value=70.19 unit=mm
